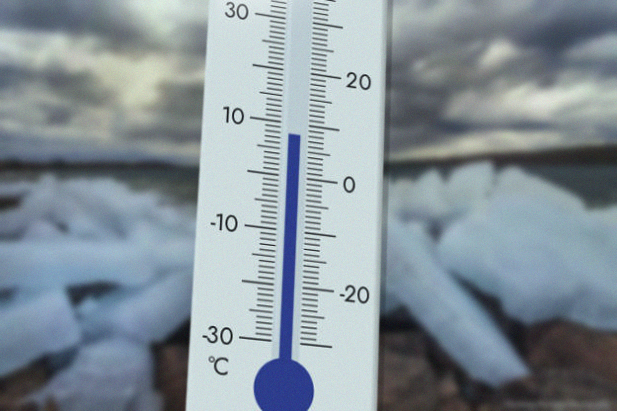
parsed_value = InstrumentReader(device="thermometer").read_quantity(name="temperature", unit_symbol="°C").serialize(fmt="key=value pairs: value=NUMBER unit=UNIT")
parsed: value=8 unit=°C
